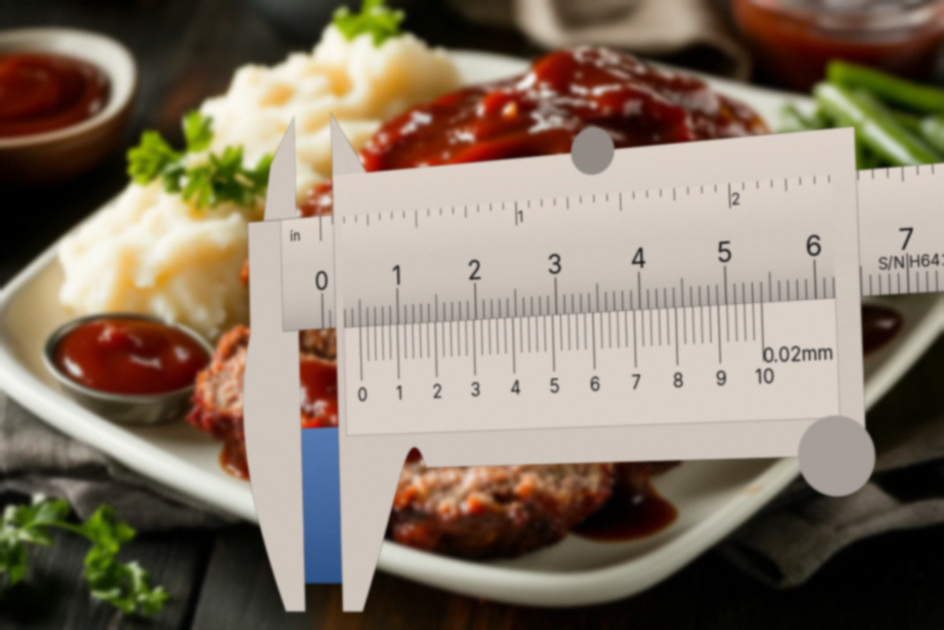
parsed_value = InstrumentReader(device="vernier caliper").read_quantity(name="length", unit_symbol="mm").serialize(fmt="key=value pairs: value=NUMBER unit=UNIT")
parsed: value=5.0 unit=mm
